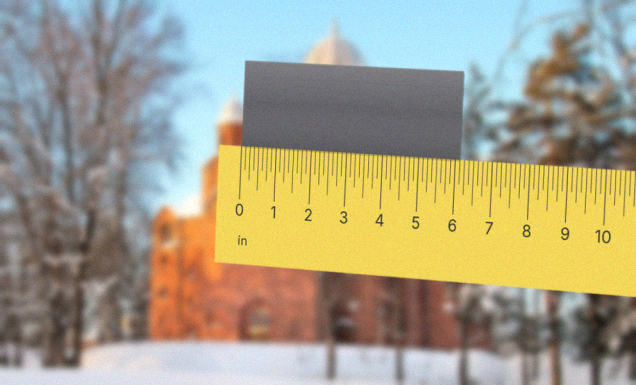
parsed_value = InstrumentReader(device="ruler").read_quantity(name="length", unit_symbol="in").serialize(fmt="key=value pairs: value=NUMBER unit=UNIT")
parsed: value=6.125 unit=in
